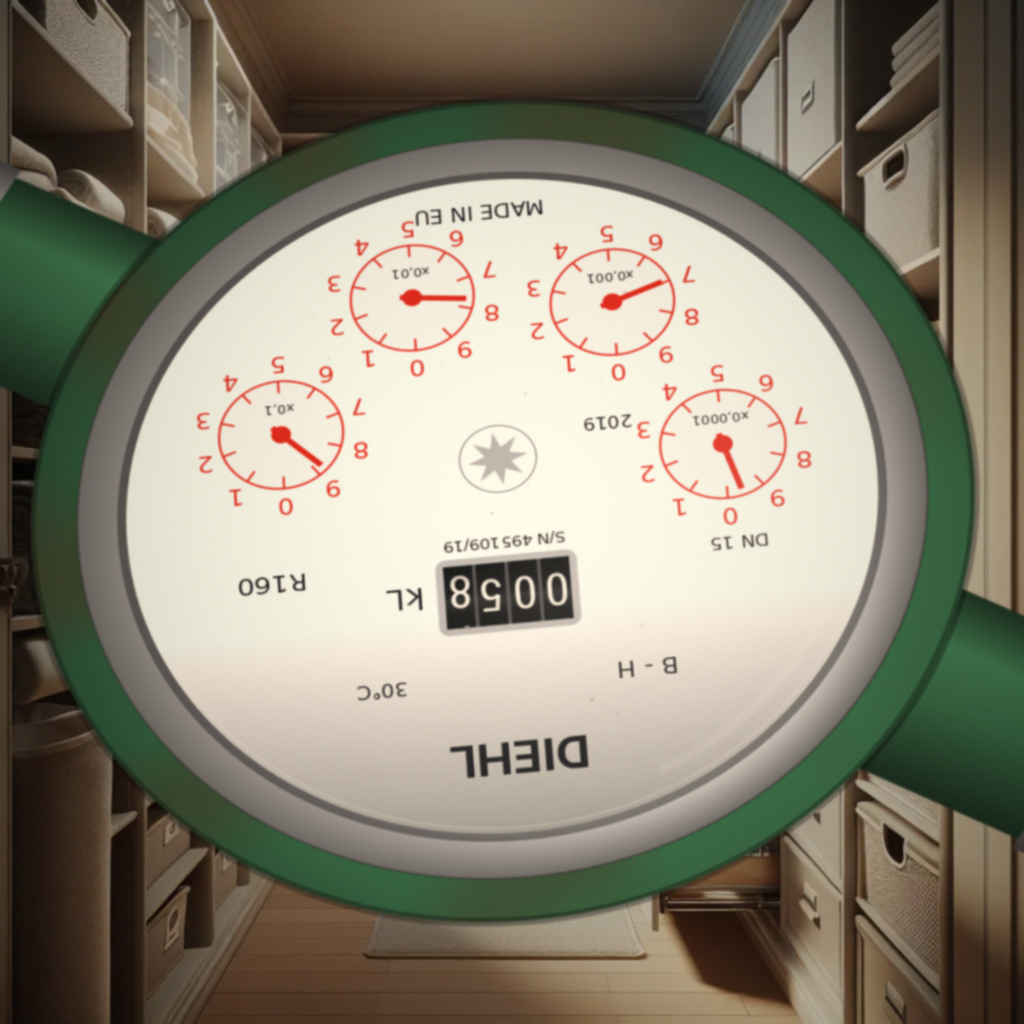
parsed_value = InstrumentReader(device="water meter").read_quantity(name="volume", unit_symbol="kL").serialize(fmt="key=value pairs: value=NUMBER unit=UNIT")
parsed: value=57.8769 unit=kL
